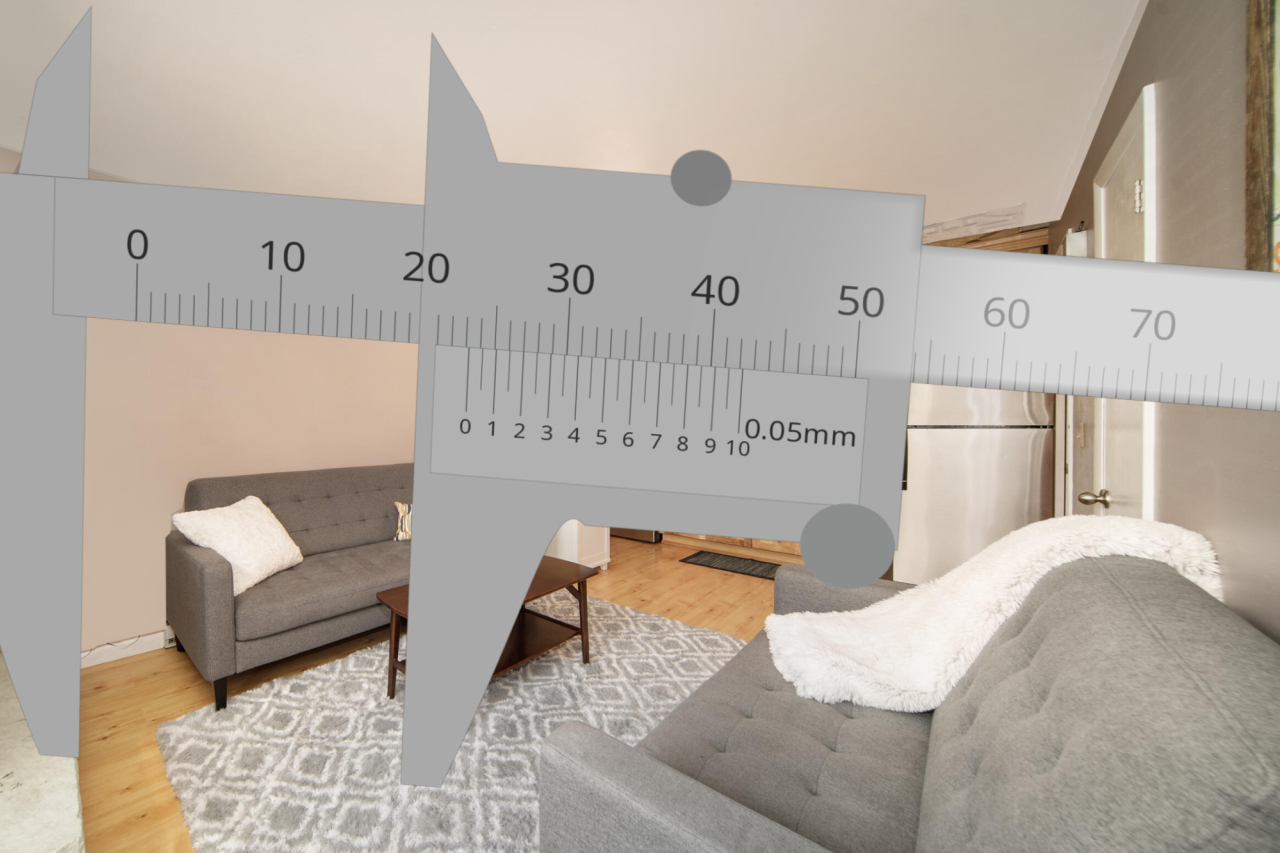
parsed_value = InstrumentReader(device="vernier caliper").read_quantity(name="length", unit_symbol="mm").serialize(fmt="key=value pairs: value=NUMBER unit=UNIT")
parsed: value=23.2 unit=mm
